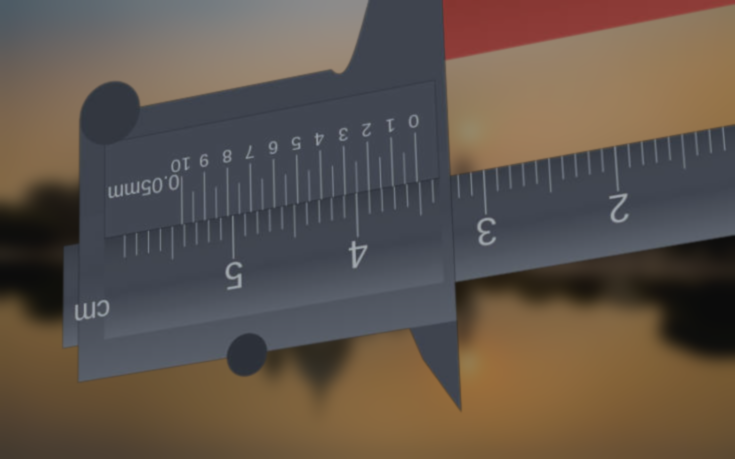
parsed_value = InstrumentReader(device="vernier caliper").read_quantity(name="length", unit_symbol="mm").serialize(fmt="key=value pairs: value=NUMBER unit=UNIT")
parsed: value=35.2 unit=mm
